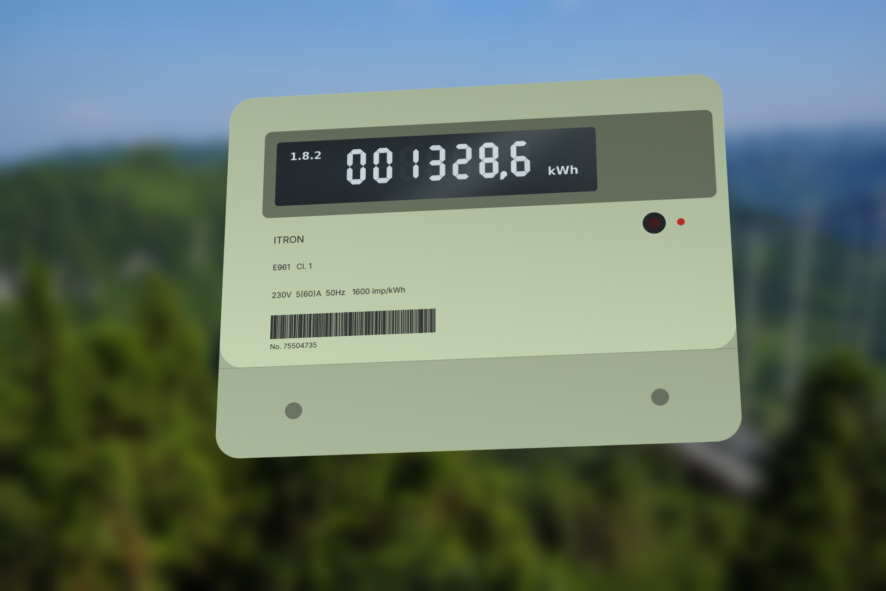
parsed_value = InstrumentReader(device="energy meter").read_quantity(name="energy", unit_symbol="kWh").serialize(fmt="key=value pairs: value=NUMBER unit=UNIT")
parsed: value=1328.6 unit=kWh
